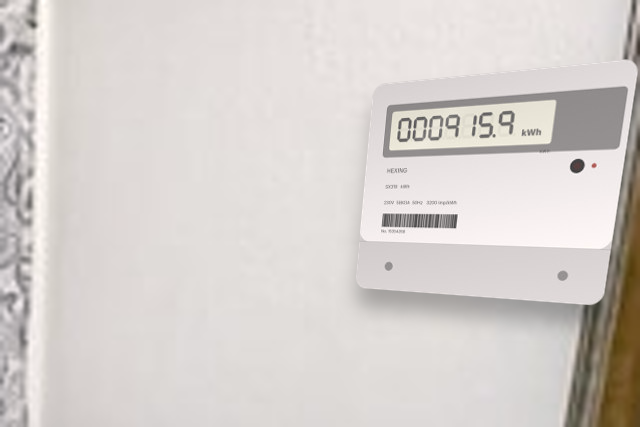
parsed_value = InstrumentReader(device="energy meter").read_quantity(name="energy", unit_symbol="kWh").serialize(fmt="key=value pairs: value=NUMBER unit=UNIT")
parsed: value=915.9 unit=kWh
